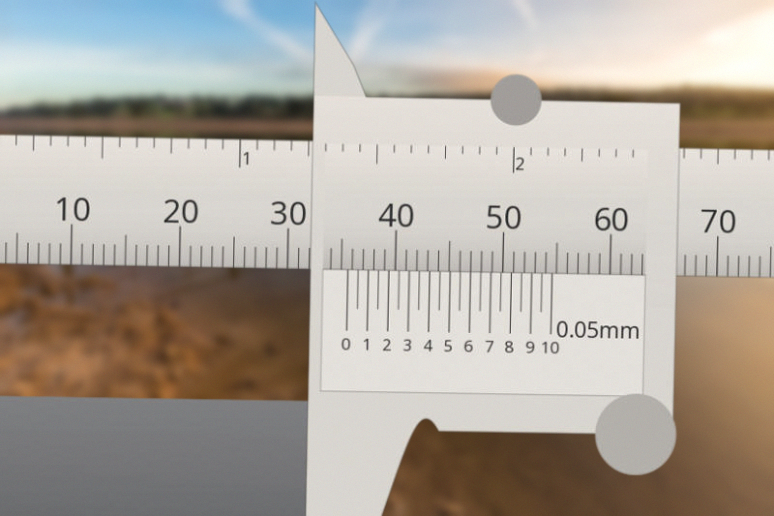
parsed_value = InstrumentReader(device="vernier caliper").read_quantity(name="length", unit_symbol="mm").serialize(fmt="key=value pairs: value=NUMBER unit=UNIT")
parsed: value=35.6 unit=mm
